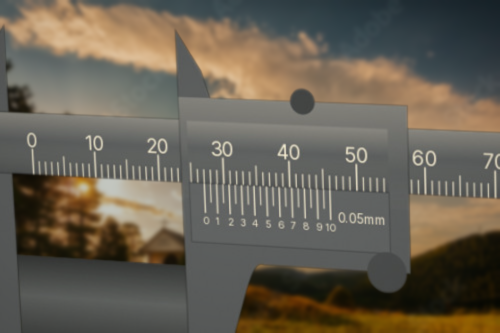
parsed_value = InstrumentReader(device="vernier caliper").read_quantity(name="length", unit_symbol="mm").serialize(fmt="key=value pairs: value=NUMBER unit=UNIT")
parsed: value=27.0 unit=mm
